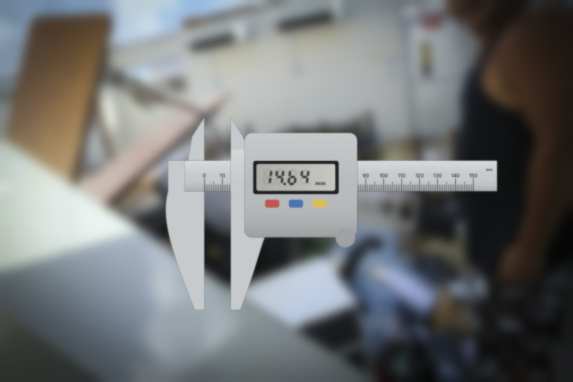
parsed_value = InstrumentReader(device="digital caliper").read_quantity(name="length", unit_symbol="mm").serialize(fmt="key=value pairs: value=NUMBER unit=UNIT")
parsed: value=14.64 unit=mm
